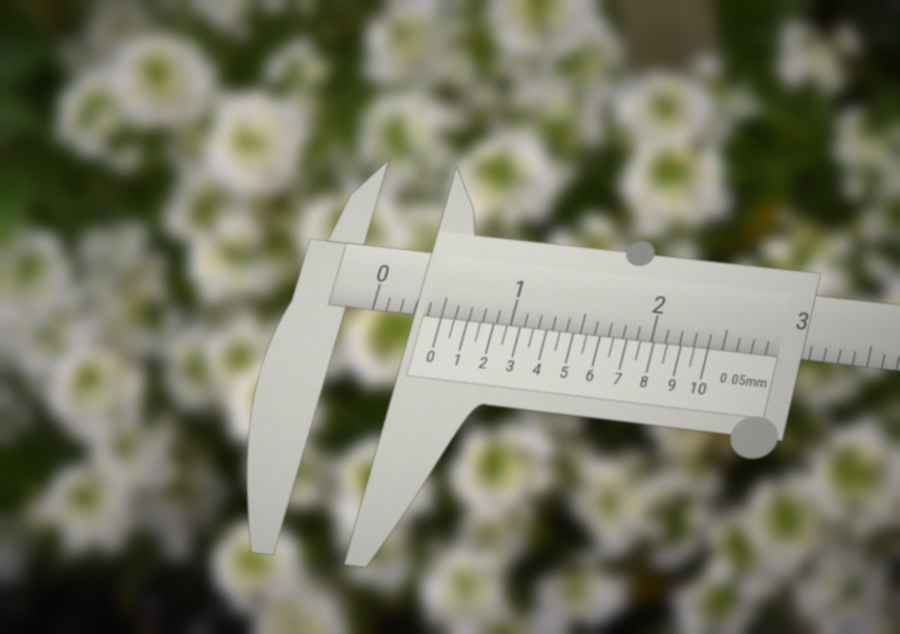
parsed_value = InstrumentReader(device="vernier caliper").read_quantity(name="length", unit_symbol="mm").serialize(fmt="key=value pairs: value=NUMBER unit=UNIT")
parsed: value=5.0 unit=mm
